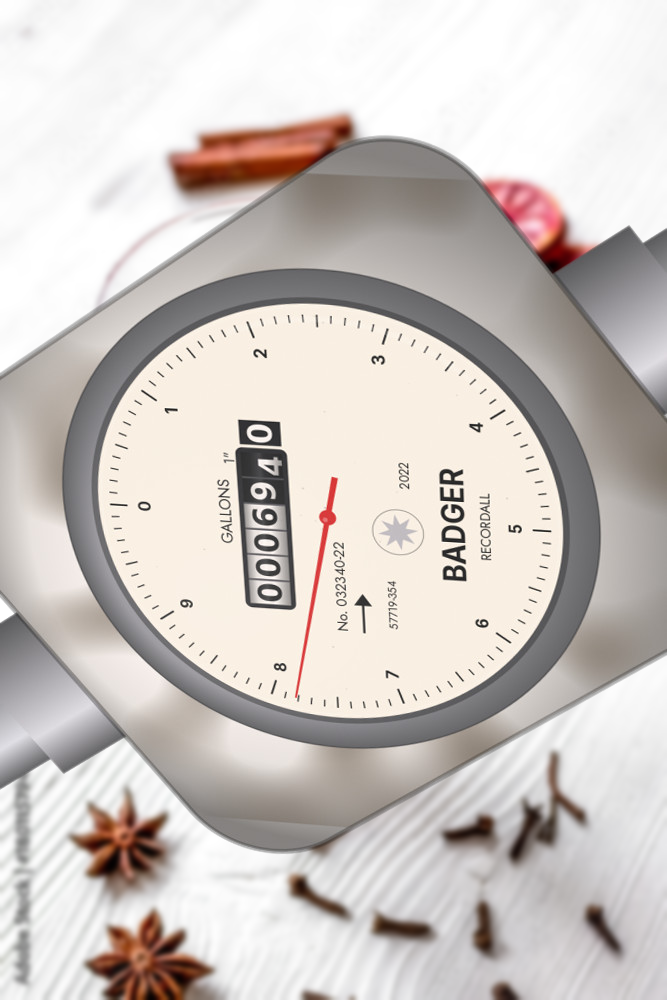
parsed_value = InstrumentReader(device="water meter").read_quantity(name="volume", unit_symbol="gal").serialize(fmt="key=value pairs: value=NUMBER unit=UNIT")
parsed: value=6937.8 unit=gal
